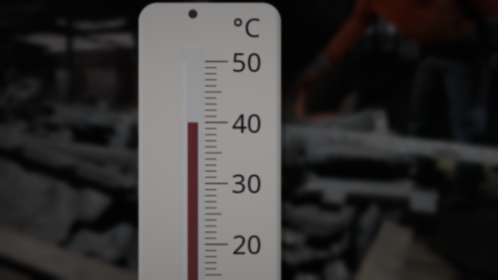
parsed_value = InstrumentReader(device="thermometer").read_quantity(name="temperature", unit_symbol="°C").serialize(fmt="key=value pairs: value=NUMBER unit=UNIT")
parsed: value=40 unit=°C
